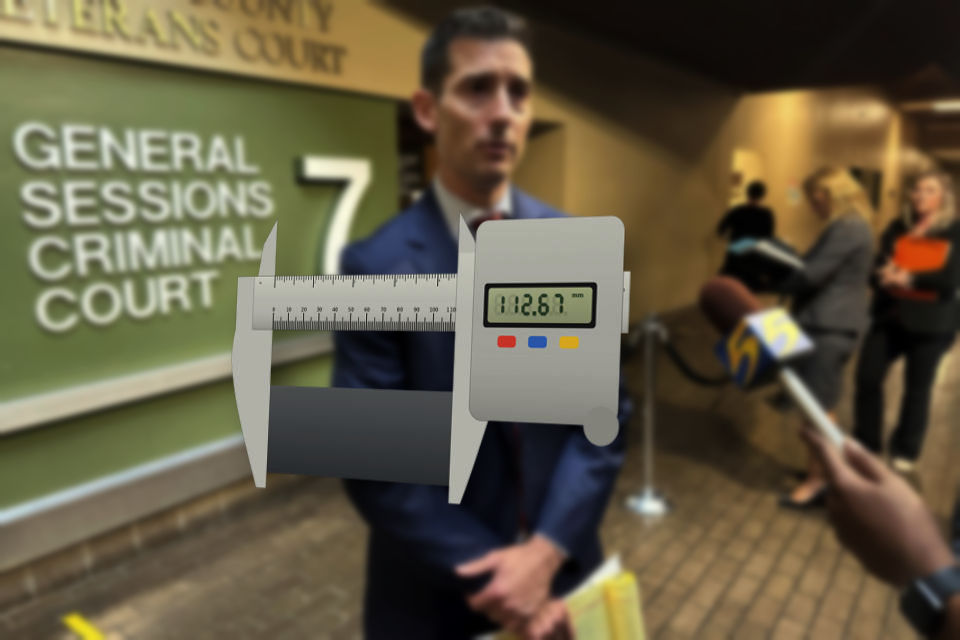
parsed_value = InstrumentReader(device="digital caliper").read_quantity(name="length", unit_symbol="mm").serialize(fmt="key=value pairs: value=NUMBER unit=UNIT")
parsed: value=112.67 unit=mm
